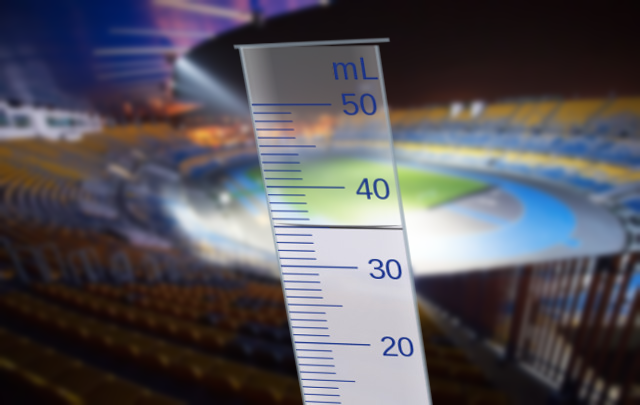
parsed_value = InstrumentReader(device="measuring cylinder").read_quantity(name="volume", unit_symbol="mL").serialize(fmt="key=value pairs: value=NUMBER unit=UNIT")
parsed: value=35 unit=mL
